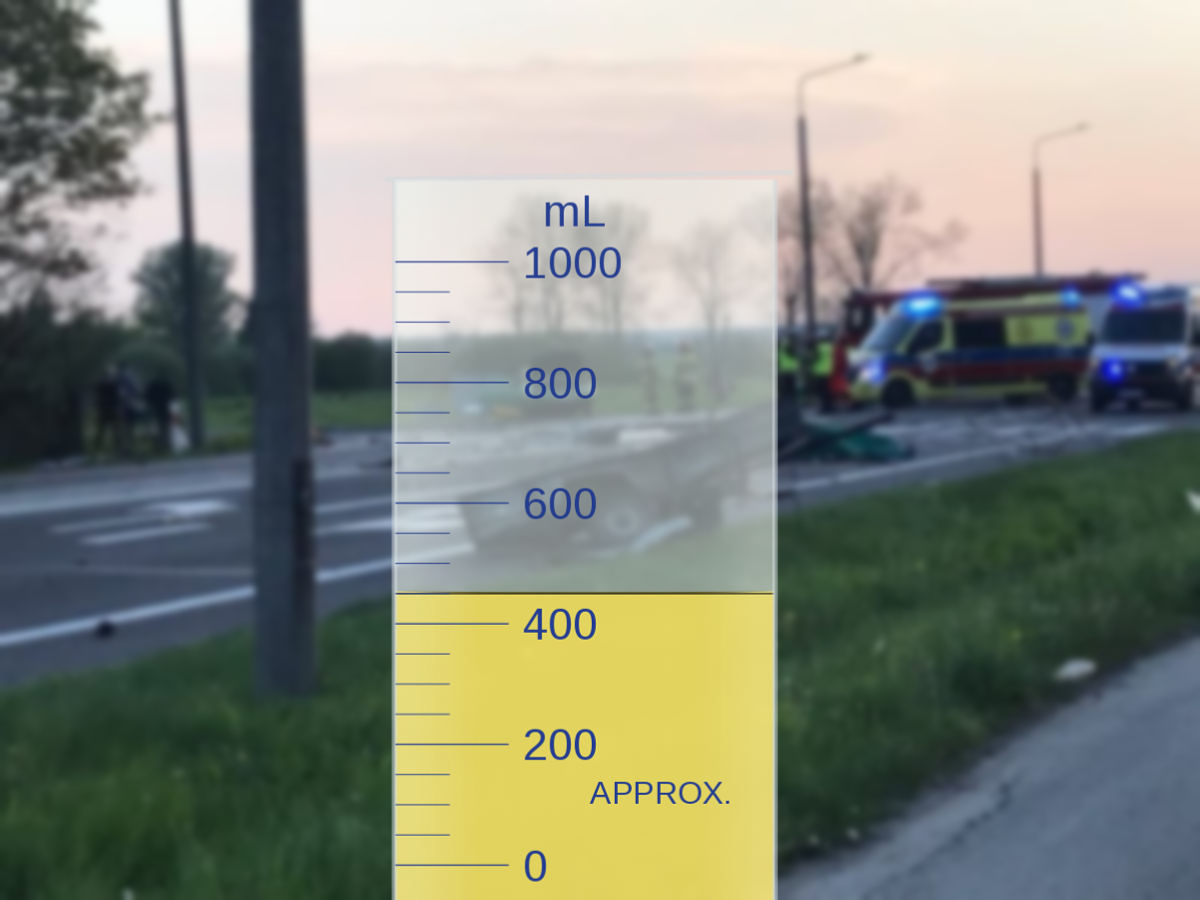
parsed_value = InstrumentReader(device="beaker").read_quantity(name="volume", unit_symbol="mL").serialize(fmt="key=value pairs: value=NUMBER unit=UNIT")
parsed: value=450 unit=mL
